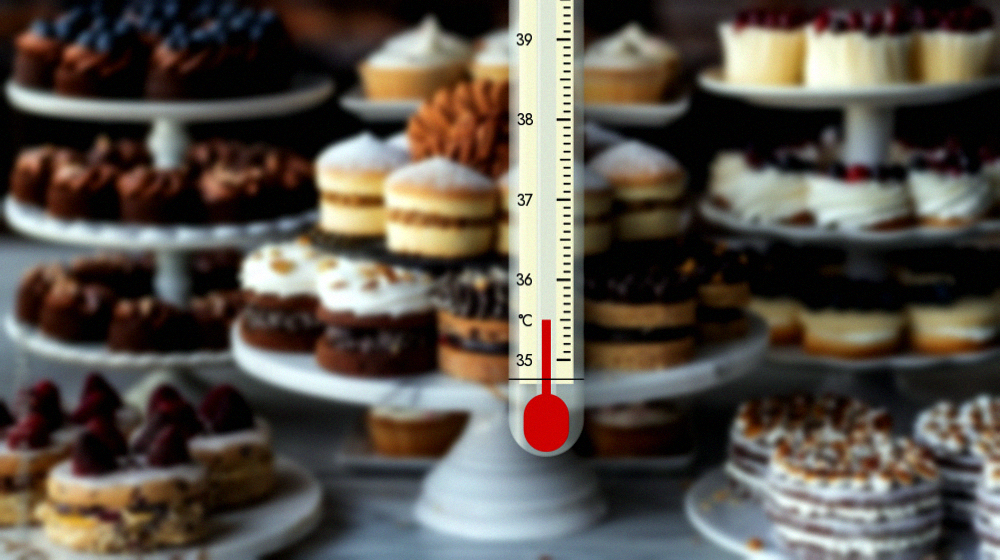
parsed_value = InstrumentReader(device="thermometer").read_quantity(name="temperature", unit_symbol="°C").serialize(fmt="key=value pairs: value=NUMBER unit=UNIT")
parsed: value=35.5 unit=°C
